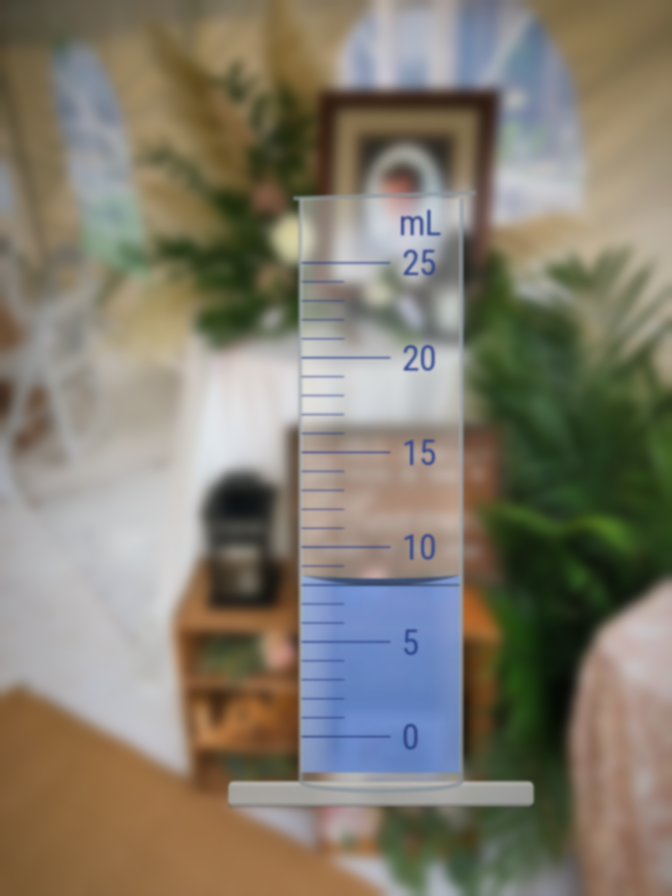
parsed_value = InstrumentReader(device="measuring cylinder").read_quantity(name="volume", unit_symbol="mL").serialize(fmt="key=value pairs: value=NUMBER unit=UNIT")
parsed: value=8 unit=mL
